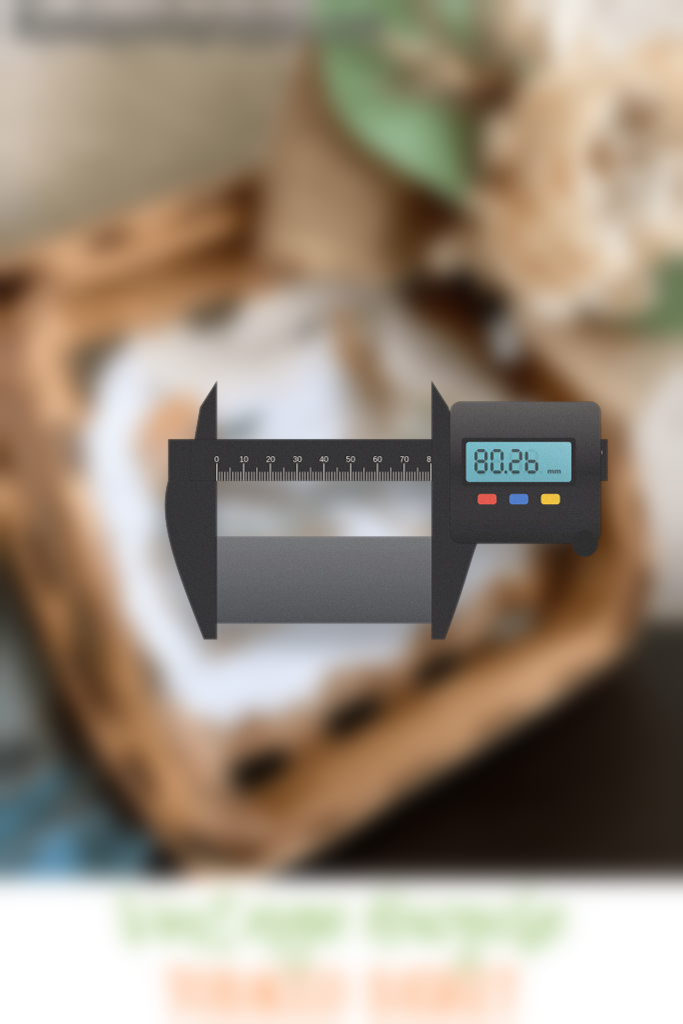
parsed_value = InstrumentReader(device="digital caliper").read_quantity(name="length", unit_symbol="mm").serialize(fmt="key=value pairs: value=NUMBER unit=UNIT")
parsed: value=80.26 unit=mm
